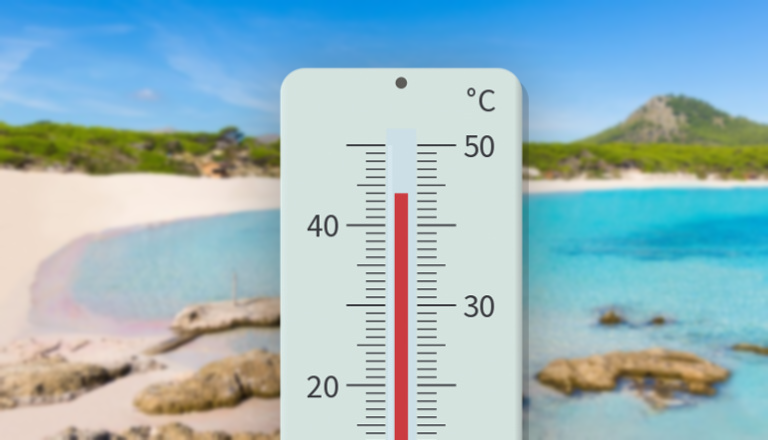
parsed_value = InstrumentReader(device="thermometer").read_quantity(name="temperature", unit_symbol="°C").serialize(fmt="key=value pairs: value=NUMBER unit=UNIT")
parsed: value=44 unit=°C
